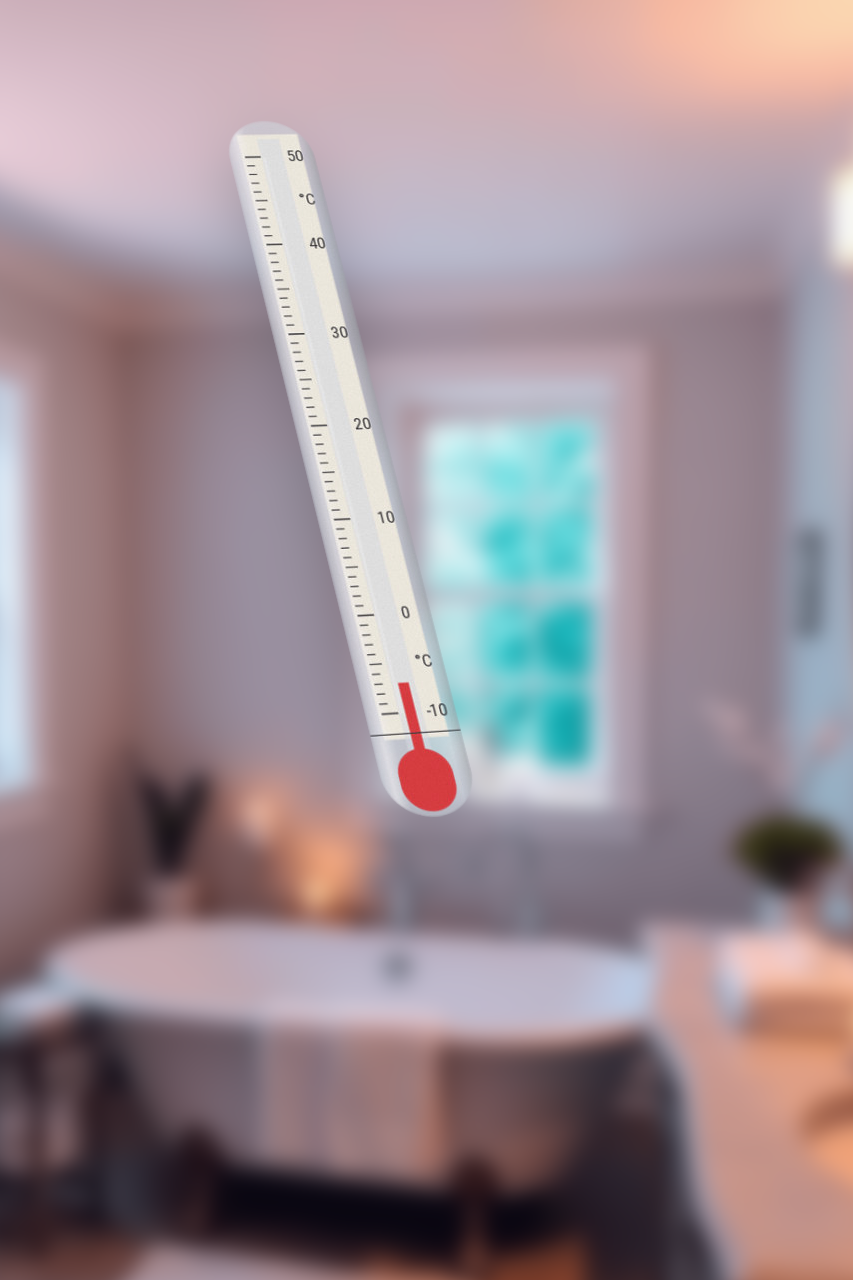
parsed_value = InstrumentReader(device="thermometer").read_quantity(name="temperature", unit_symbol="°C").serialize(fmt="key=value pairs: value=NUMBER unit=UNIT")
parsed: value=-7 unit=°C
